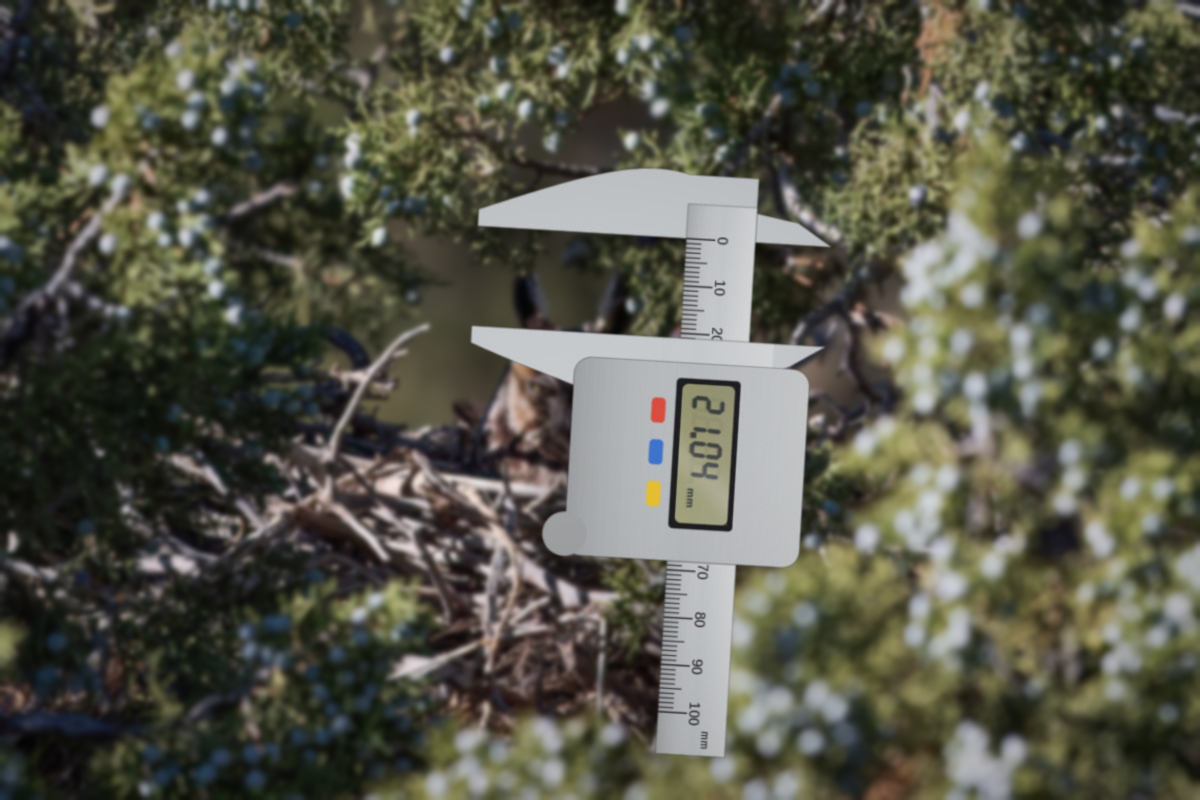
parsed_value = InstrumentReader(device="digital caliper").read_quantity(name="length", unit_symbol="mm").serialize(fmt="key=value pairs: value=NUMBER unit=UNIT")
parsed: value=21.04 unit=mm
